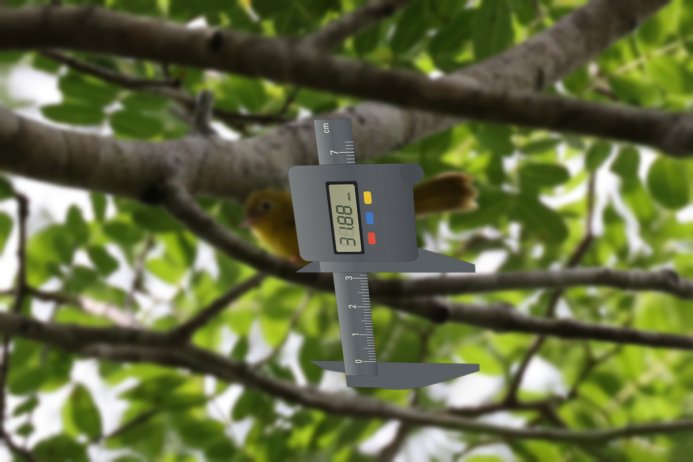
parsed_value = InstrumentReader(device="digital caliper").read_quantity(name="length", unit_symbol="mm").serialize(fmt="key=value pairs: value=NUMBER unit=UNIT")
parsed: value=31.88 unit=mm
